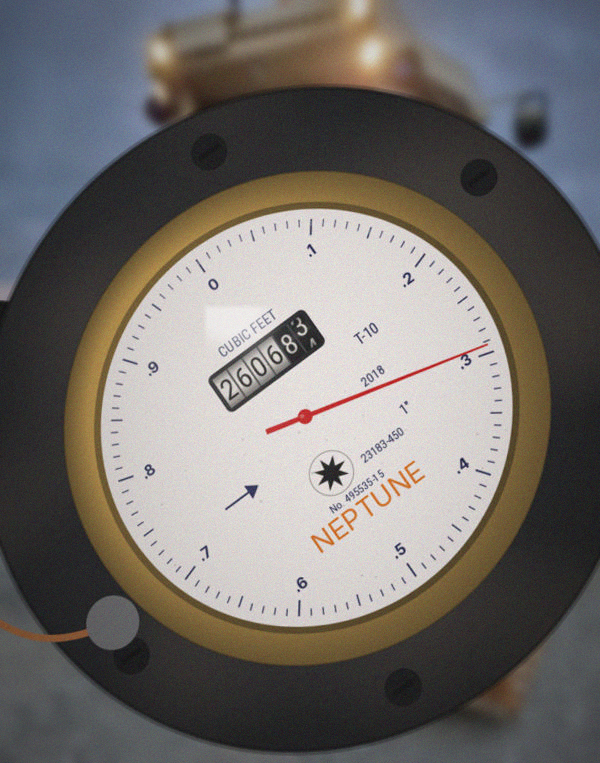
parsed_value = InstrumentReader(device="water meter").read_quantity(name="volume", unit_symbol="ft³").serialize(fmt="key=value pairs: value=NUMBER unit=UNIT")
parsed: value=260683.29 unit=ft³
